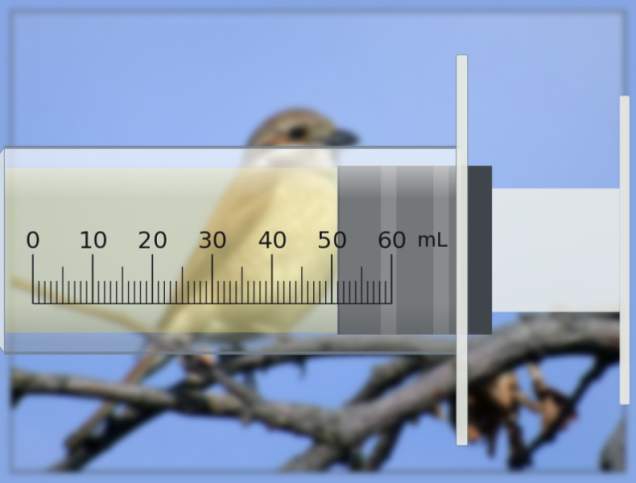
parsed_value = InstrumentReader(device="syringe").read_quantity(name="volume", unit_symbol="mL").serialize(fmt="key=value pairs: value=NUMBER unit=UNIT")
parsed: value=51 unit=mL
